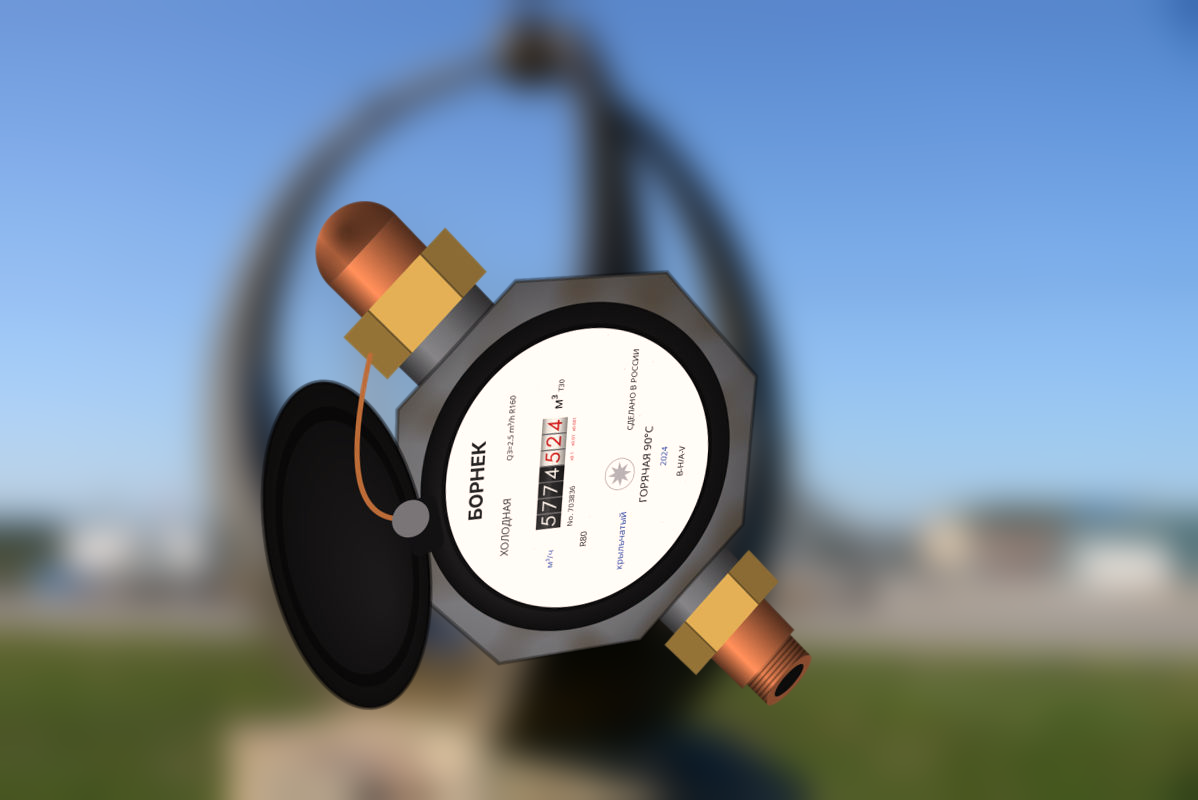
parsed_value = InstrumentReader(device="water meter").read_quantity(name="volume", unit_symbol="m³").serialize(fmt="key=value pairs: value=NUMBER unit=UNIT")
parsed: value=5774.524 unit=m³
